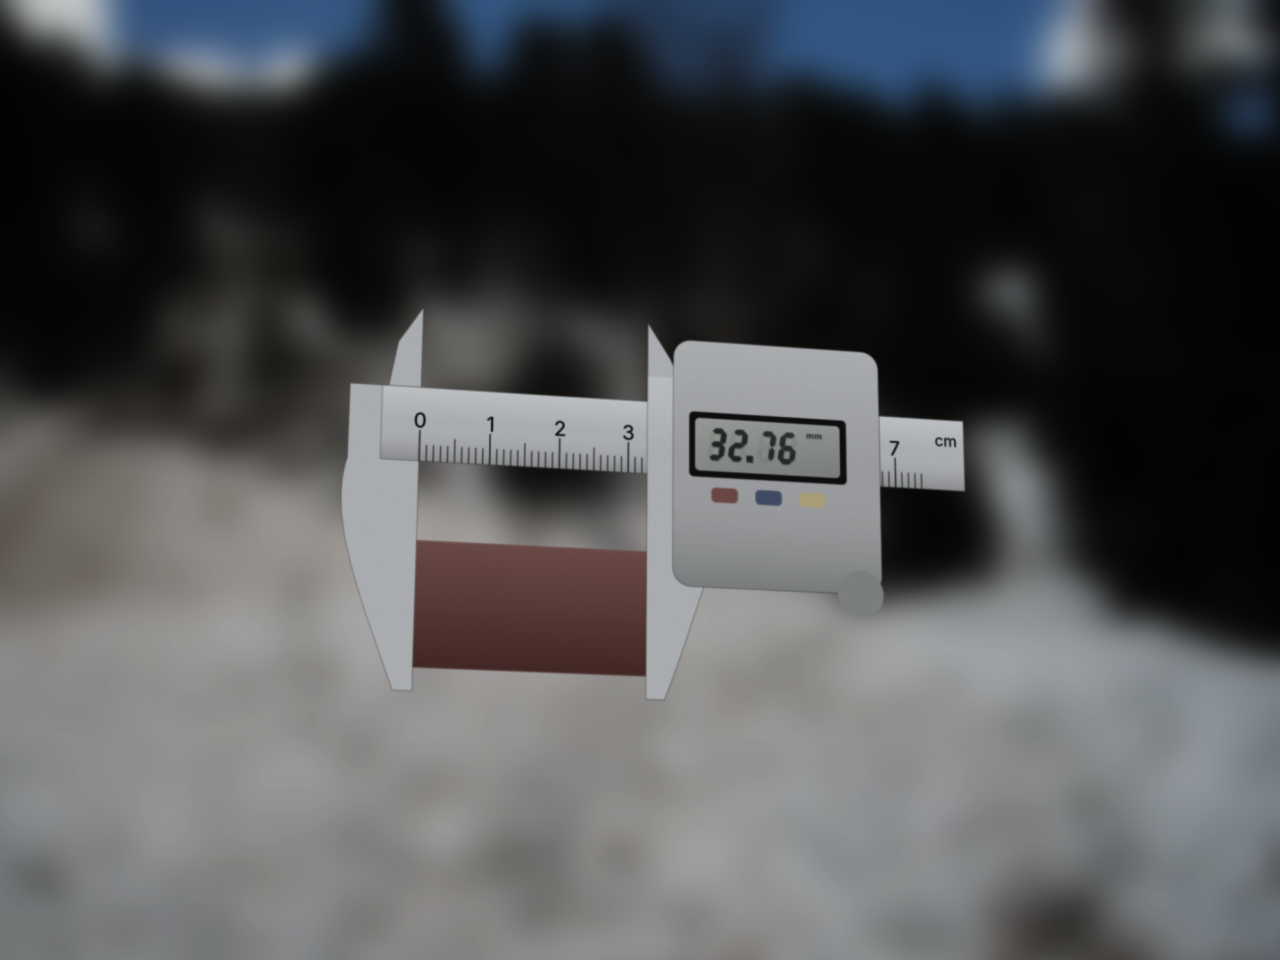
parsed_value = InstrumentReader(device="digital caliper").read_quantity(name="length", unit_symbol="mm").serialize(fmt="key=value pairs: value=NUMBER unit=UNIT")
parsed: value=32.76 unit=mm
